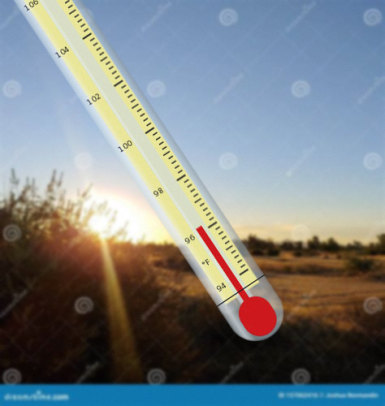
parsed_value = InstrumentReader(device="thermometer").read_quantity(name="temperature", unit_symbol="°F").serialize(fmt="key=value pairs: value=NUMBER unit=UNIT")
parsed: value=96.2 unit=°F
